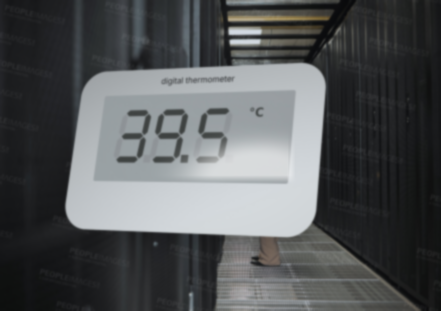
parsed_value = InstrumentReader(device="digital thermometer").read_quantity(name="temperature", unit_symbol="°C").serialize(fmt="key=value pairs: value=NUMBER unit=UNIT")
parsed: value=39.5 unit=°C
